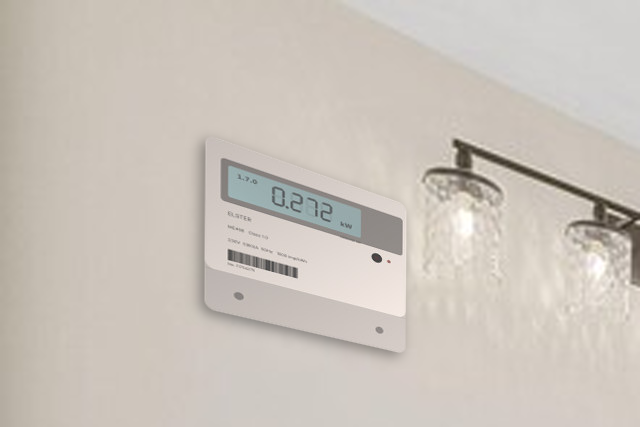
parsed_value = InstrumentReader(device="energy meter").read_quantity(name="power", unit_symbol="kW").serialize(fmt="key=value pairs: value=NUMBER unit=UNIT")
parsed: value=0.272 unit=kW
